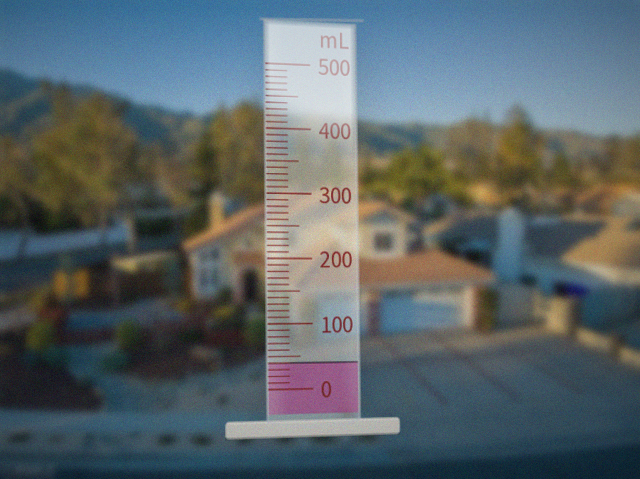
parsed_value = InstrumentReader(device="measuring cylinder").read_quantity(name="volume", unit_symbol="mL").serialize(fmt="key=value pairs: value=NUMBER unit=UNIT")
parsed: value=40 unit=mL
